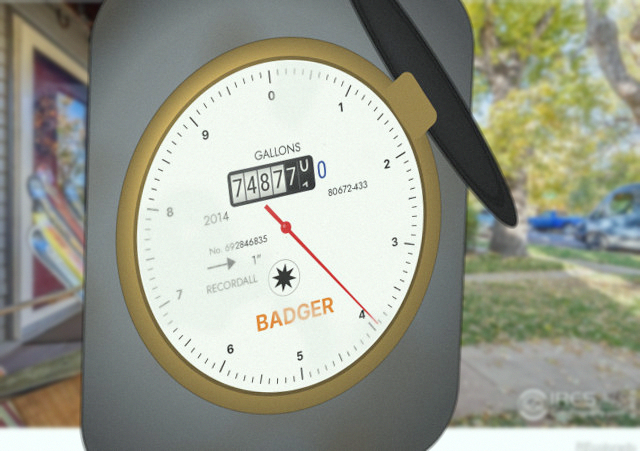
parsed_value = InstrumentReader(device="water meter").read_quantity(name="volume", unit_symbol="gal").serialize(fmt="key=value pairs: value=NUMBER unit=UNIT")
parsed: value=7487703.9 unit=gal
